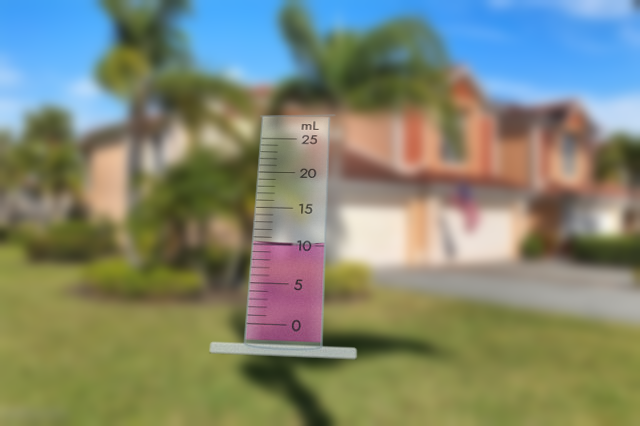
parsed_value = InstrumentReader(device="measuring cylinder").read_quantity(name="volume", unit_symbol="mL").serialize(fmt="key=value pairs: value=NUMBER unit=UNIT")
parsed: value=10 unit=mL
